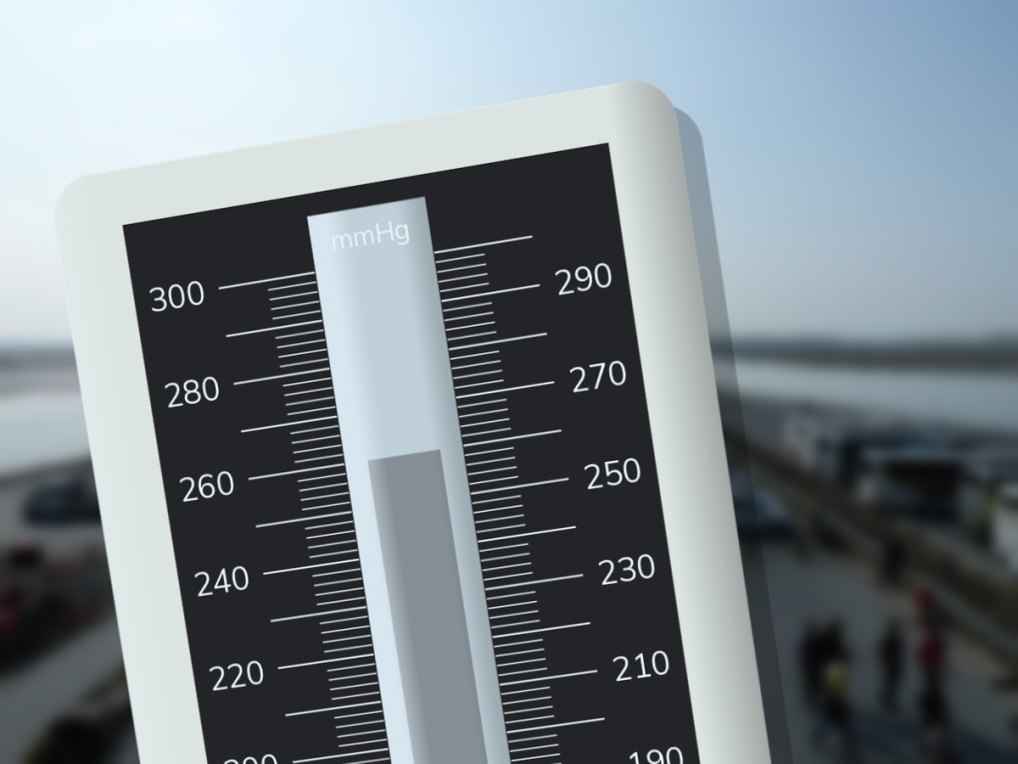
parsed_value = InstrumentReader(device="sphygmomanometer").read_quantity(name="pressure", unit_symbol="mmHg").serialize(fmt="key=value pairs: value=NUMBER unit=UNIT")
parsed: value=260 unit=mmHg
